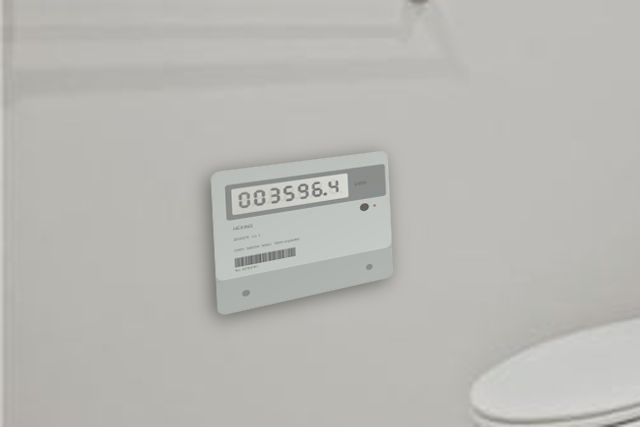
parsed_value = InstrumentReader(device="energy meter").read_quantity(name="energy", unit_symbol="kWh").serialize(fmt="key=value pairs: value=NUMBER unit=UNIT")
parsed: value=3596.4 unit=kWh
